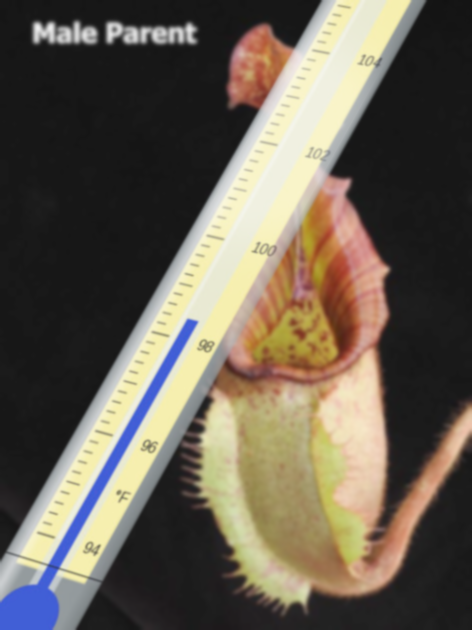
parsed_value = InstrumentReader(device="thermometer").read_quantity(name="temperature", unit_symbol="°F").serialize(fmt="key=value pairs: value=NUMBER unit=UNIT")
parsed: value=98.4 unit=°F
